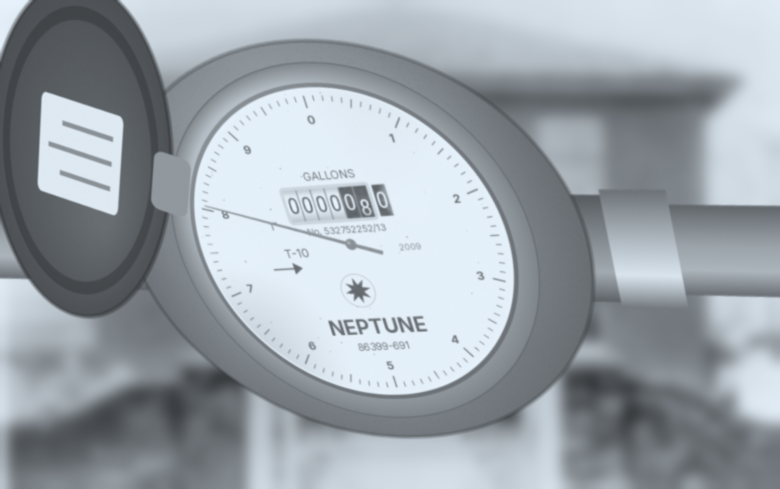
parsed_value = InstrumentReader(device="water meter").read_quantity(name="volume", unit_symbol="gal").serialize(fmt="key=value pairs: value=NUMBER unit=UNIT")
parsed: value=78.0 unit=gal
